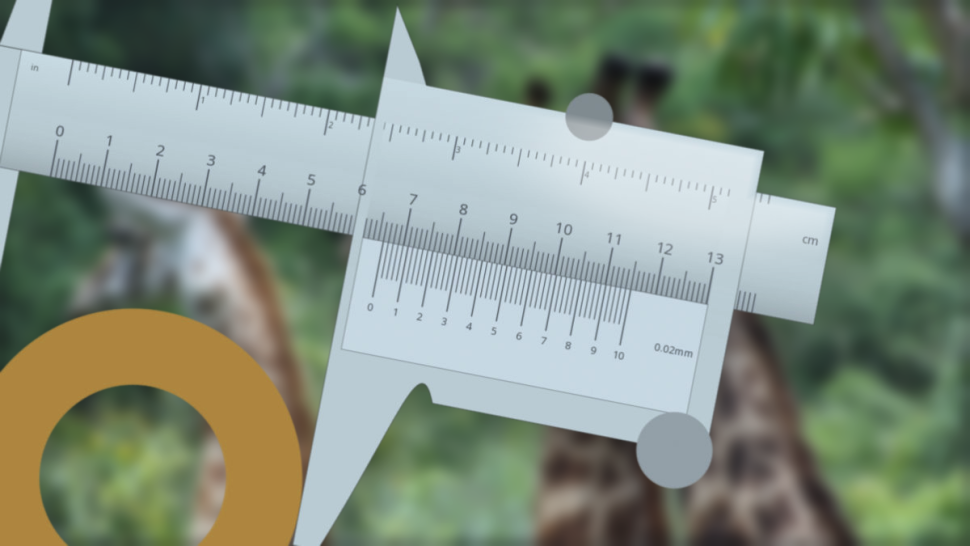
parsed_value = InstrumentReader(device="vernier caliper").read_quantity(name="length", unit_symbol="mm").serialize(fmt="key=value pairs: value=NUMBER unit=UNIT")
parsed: value=66.0 unit=mm
